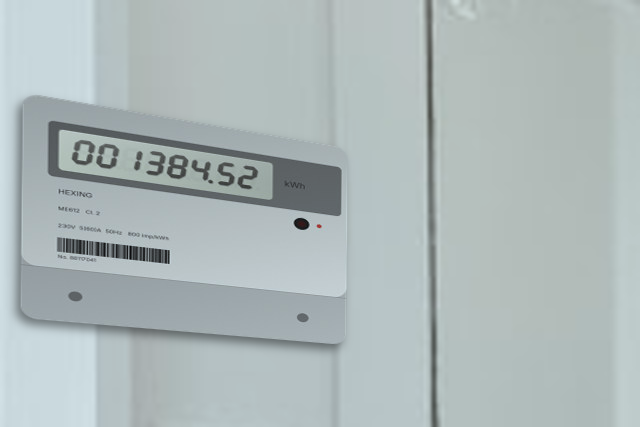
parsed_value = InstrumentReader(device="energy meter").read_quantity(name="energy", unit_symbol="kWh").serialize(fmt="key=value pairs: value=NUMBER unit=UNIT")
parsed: value=1384.52 unit=kWh
